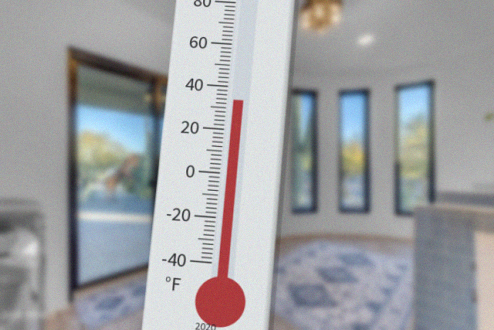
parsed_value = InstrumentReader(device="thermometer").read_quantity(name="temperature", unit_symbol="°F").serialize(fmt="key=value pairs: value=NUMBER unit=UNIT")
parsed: value=34 unit=°F
